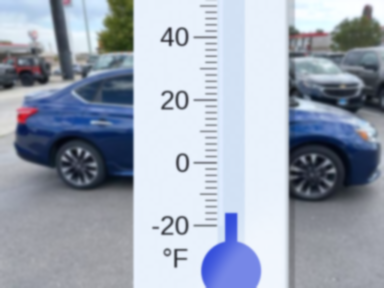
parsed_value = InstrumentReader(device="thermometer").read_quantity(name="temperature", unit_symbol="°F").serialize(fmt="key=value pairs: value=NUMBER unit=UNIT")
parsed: value=-16 unit=°F
